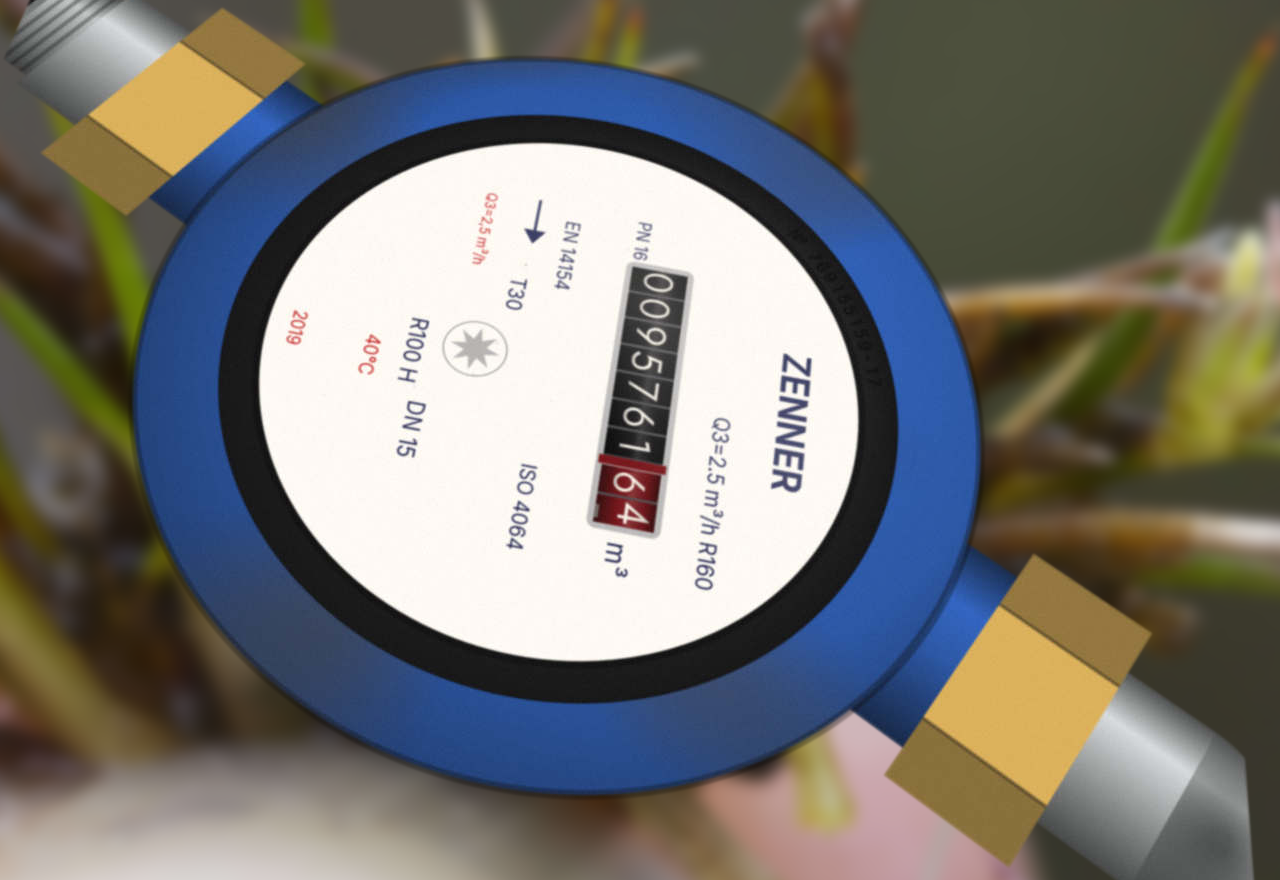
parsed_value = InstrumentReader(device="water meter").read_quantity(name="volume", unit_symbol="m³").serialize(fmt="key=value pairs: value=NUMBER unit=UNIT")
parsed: value=95761.64 unit=m³
